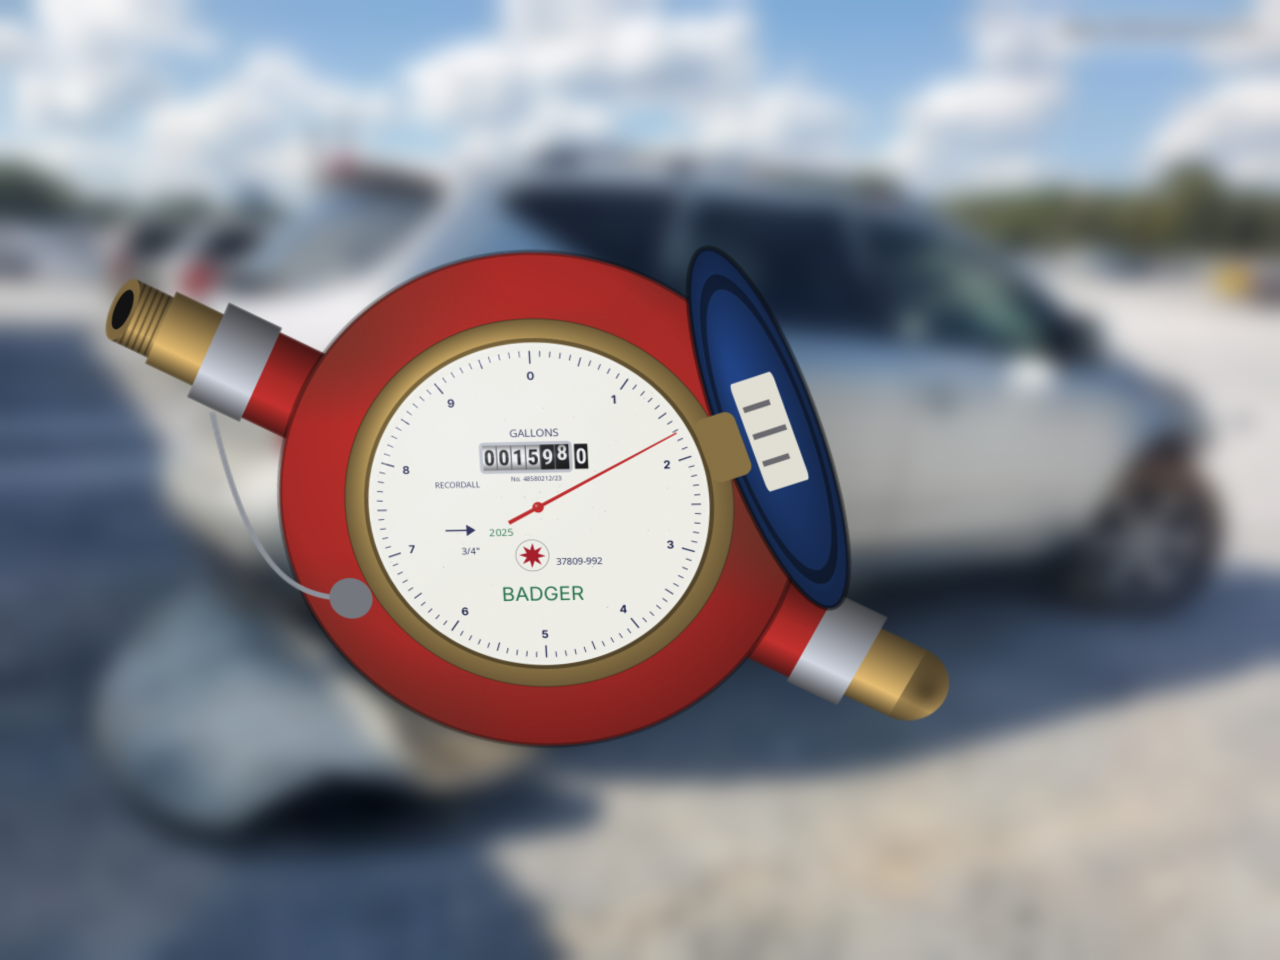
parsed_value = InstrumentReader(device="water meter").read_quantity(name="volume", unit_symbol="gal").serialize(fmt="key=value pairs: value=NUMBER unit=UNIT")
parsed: value=15981.7 unit=gal
